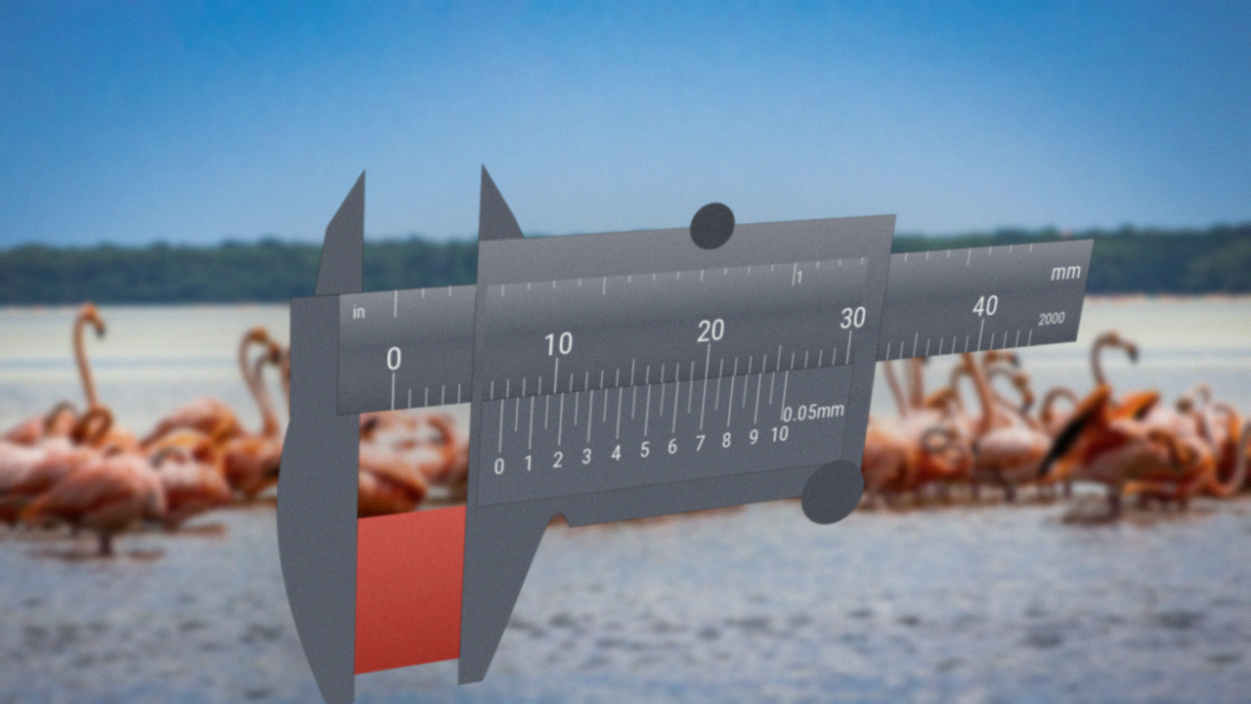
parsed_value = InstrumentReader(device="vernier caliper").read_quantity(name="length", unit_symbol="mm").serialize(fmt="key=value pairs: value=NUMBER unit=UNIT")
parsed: value=6.7 unit=mm
